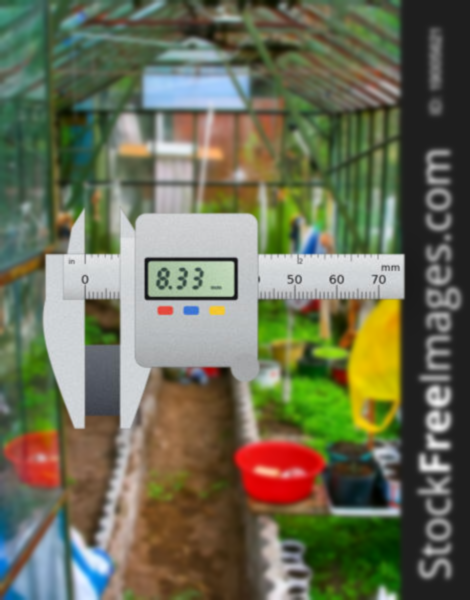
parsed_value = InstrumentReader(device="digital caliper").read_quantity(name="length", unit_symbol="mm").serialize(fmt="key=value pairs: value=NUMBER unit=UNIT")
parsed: value=8.33 unit=mm
